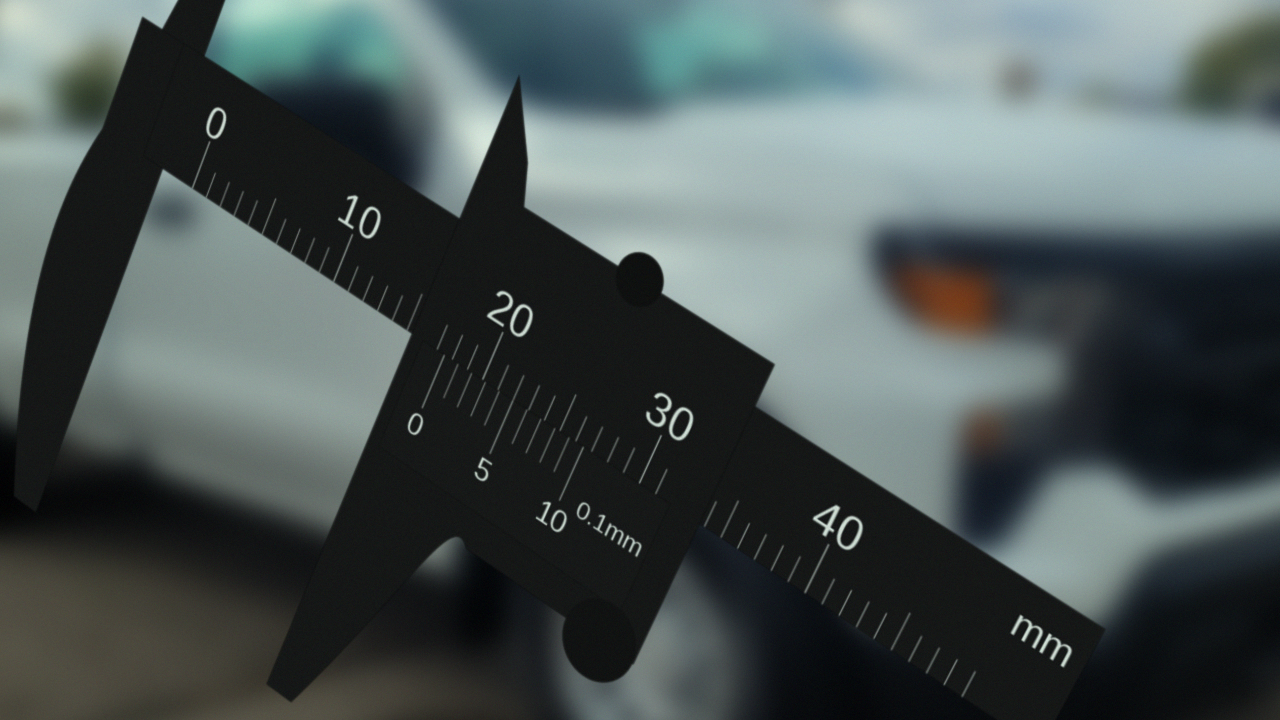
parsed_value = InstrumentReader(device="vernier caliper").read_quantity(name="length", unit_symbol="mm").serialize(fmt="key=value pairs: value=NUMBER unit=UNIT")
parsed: value=17.5 unit=mm
